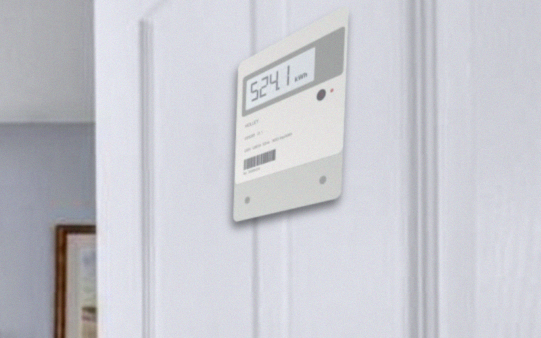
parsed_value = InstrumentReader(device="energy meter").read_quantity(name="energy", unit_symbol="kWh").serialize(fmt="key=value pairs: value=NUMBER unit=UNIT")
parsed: value=524.1 unit=kWh
